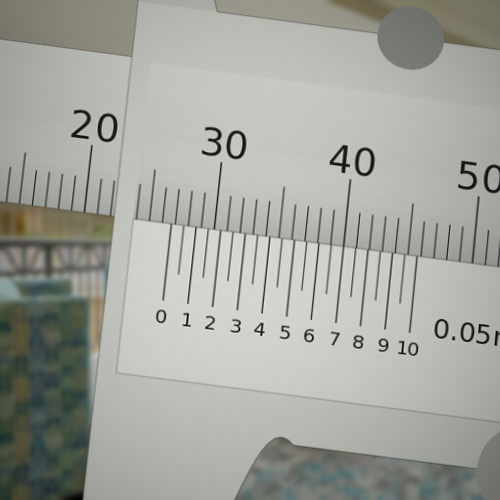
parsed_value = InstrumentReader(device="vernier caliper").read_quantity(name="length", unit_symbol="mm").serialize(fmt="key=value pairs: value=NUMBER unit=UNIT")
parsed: value=26.7 unit=mm
